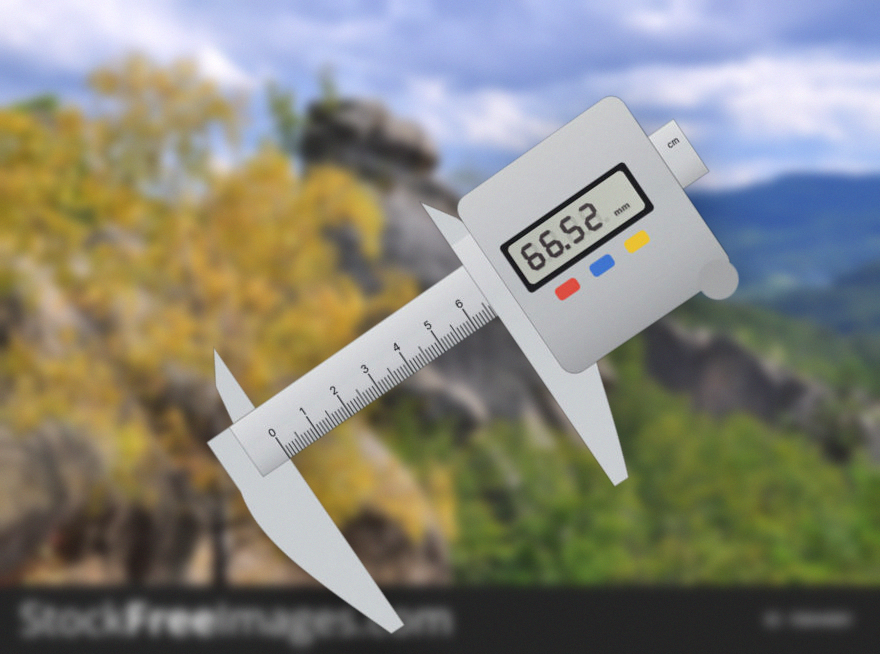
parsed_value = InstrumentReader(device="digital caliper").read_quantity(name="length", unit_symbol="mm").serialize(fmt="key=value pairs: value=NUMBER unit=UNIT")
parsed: value=66.52 unit=mm
